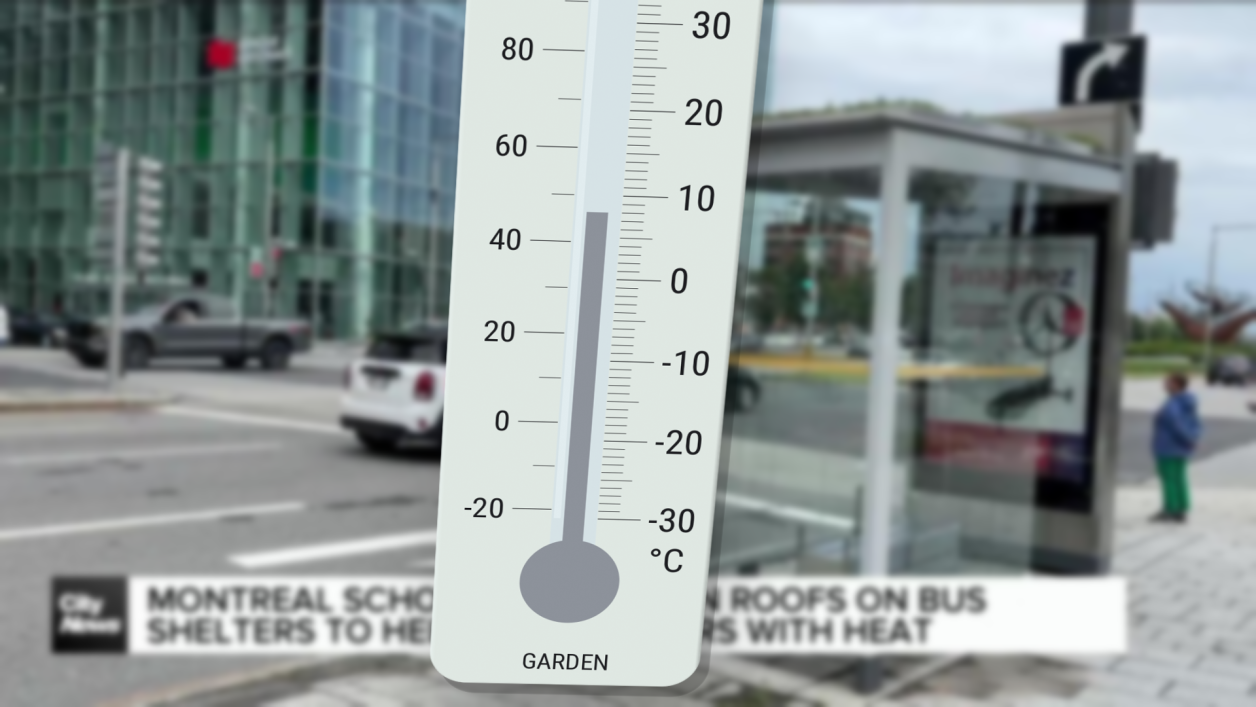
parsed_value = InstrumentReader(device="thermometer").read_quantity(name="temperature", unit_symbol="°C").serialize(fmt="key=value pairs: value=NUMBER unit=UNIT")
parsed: value=8 unit=°C
